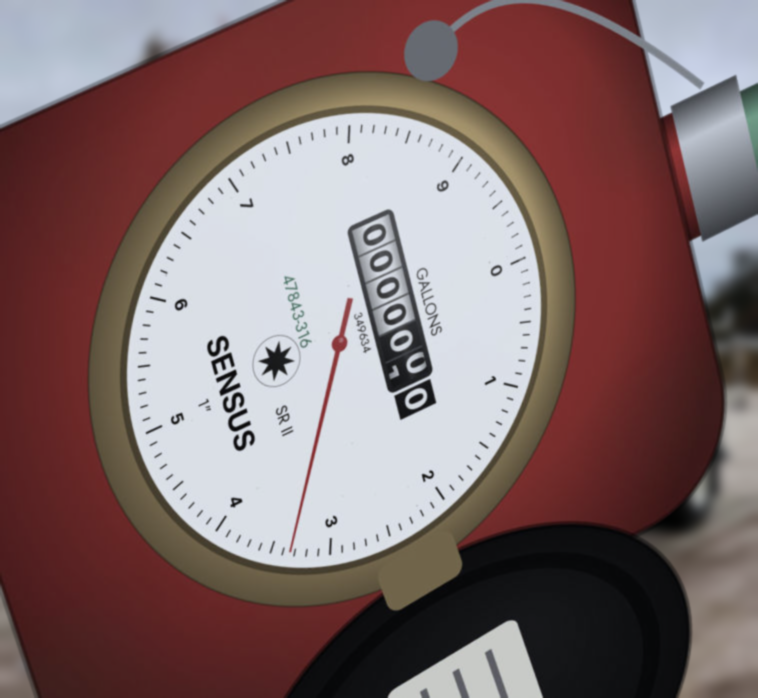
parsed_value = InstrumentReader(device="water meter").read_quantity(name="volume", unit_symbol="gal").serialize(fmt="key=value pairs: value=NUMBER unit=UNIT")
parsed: value=3.3 unit=gal
